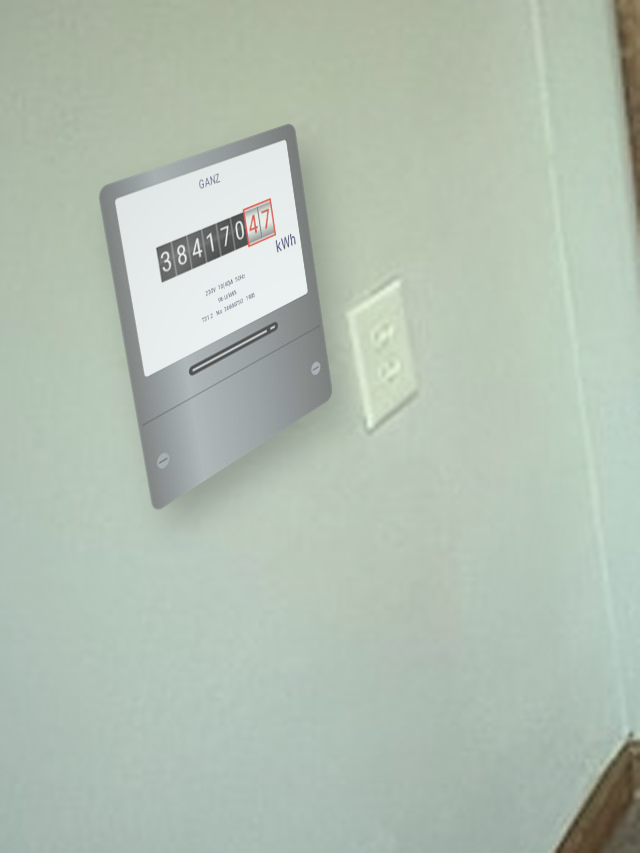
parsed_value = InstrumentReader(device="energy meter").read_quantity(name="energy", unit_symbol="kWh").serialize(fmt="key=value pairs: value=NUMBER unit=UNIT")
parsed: value=384170.47 unit=kWh
